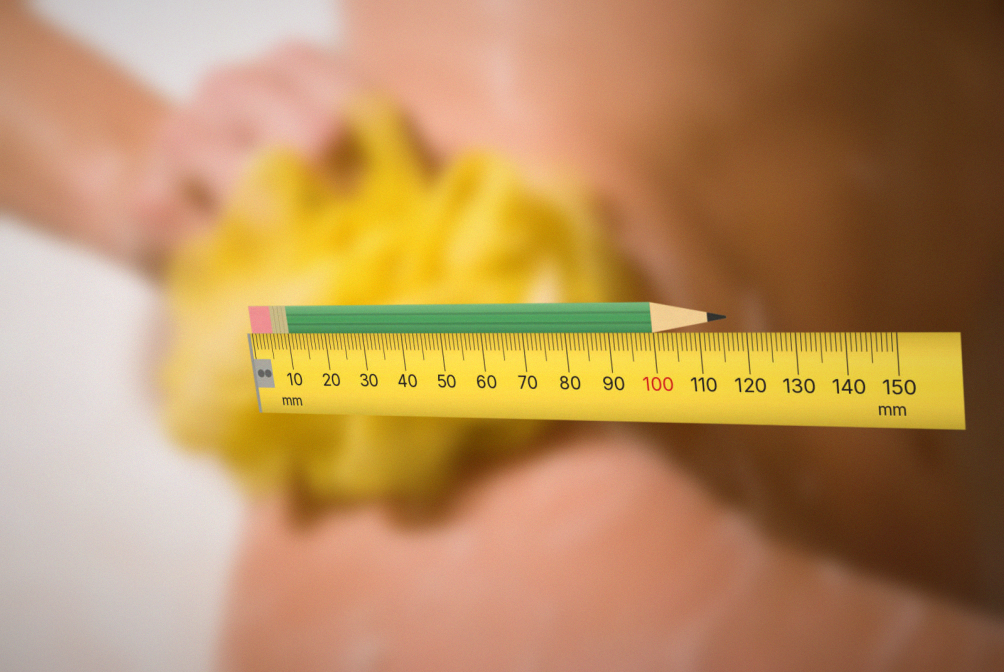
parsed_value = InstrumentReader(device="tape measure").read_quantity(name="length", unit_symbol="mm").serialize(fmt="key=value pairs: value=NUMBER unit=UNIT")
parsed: value=116 unit=mm
